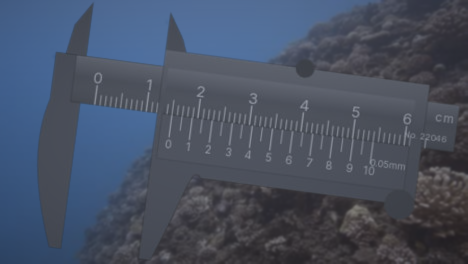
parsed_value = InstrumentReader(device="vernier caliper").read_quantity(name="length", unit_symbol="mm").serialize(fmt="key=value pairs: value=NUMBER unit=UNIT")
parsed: value=15.0 unit=mm
